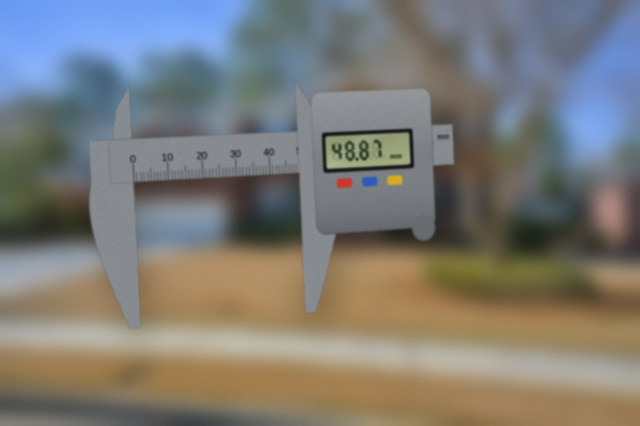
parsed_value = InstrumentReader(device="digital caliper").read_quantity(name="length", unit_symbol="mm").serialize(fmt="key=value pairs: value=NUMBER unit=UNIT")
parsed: value=48.87 unit=mm
